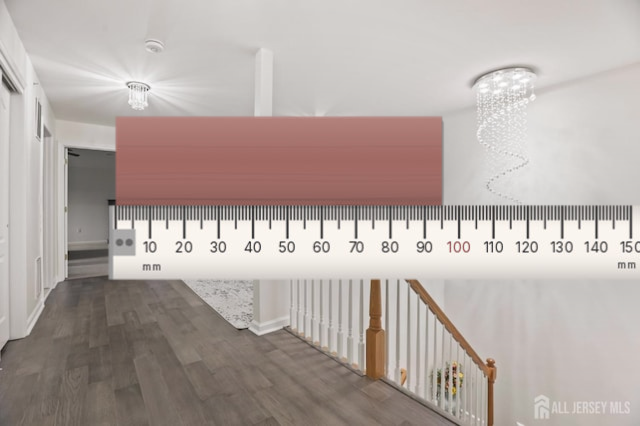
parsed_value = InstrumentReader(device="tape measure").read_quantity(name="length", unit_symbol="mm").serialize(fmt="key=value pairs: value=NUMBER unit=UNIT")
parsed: value=95 unit=mm
